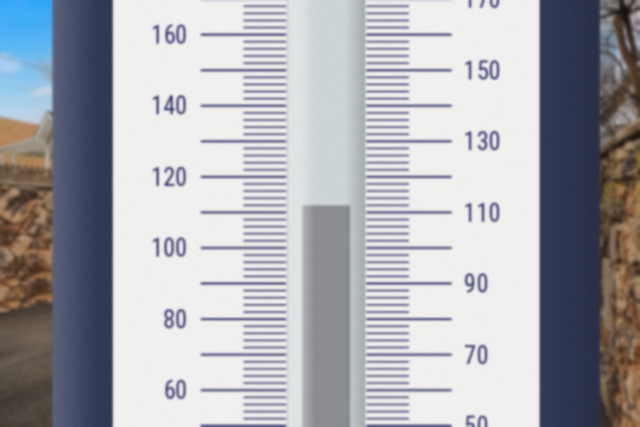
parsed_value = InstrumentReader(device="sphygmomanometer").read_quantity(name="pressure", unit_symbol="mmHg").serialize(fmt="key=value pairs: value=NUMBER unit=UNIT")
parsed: value=112 unit=mmHg
